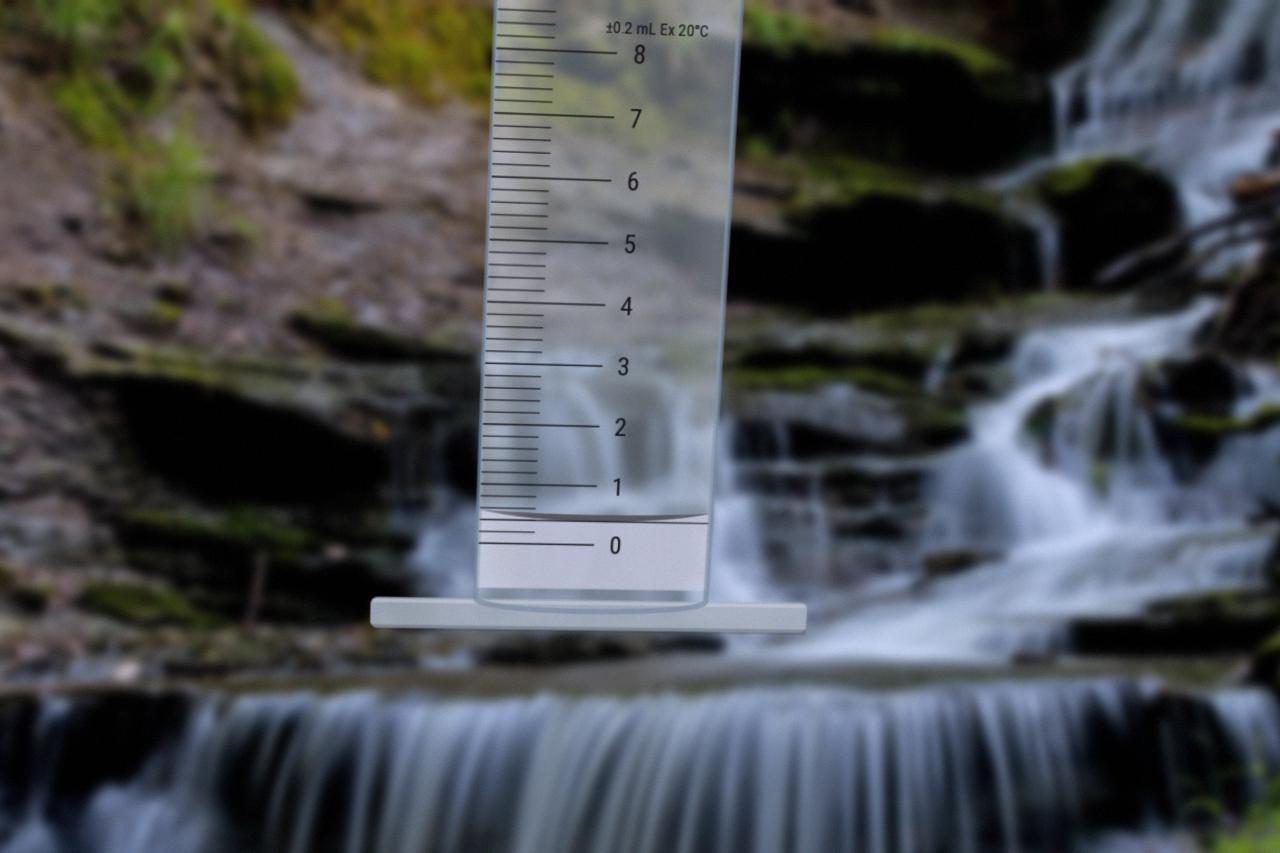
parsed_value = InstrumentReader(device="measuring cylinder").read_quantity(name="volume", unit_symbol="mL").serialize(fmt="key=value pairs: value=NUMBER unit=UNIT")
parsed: value=0.4 unit=mL
